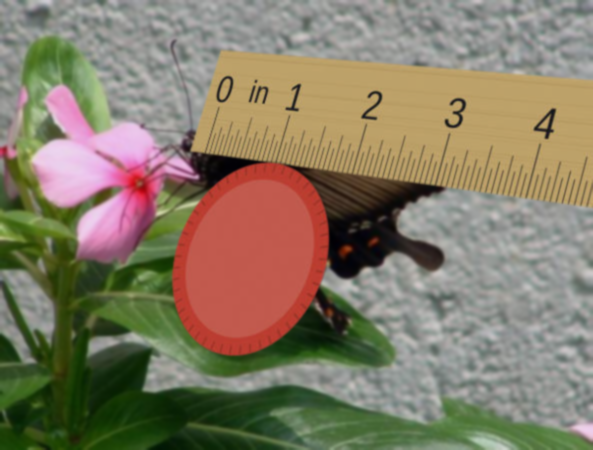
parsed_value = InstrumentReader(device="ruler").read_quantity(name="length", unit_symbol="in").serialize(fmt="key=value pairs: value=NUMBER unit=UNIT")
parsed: value=2 unit=in
